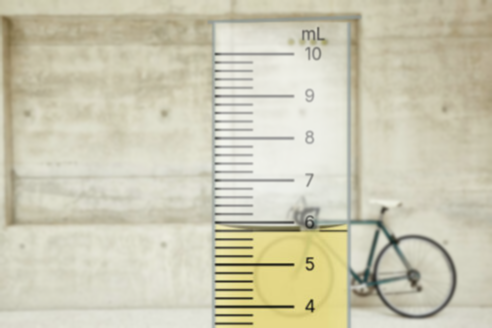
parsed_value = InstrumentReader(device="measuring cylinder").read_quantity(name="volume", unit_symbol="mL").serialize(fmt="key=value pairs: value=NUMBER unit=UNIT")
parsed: value=5.8 unit=mL
